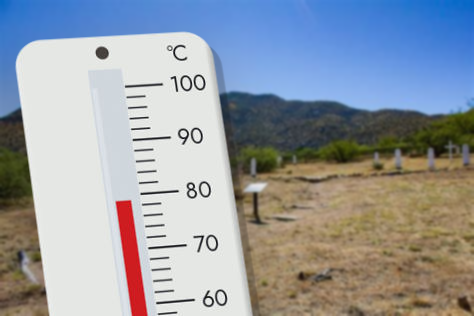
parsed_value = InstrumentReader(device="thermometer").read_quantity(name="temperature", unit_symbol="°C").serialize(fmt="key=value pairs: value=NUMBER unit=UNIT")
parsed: value=79 unit=°C
